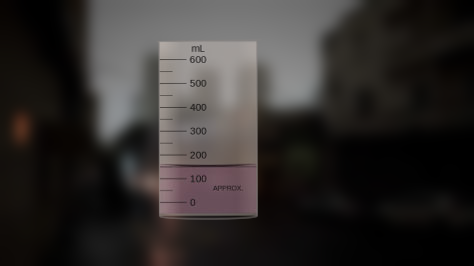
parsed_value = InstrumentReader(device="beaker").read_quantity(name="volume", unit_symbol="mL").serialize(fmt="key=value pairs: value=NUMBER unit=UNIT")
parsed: value=150 unit=mL
